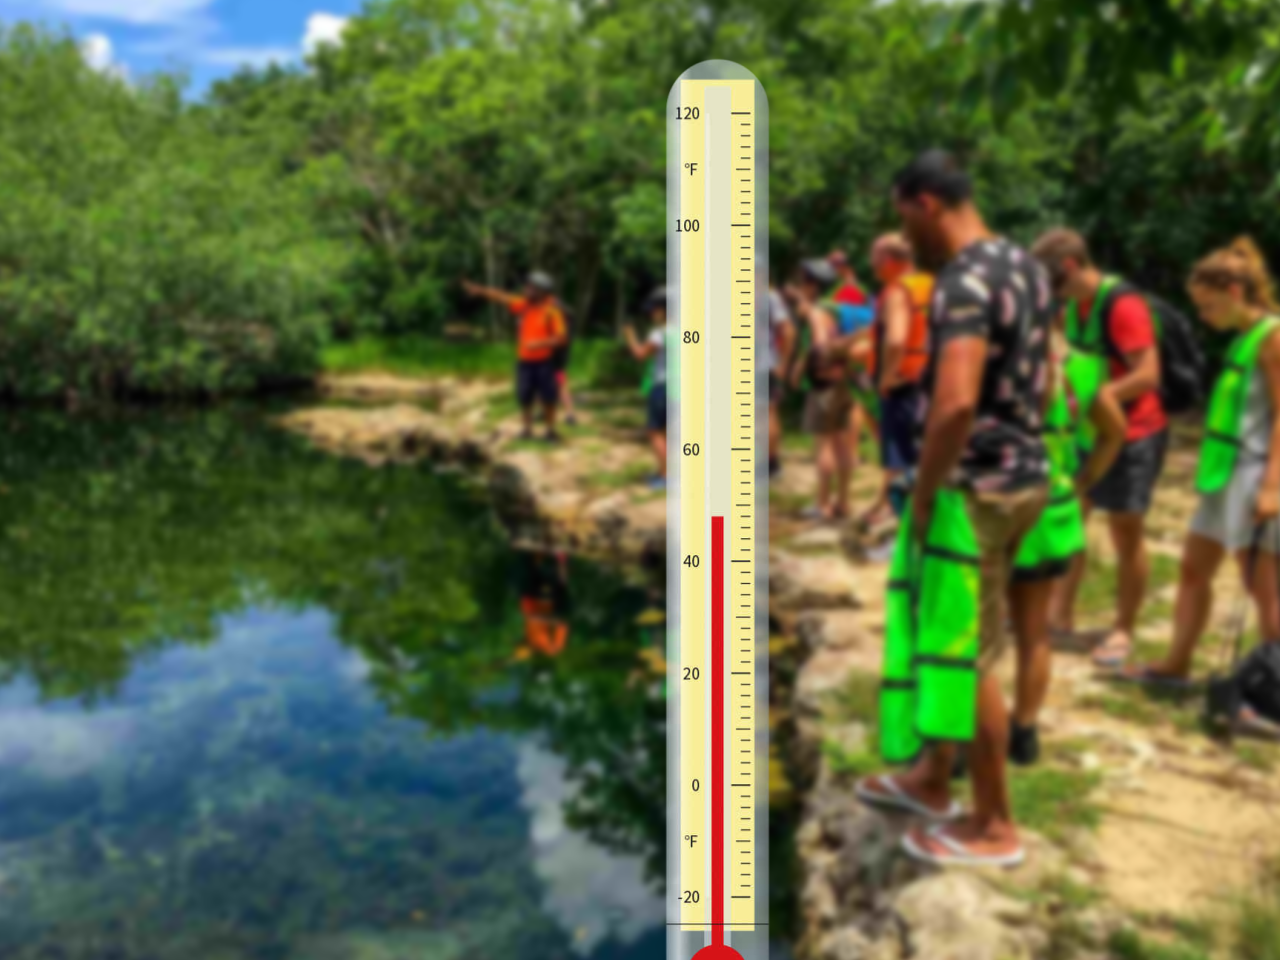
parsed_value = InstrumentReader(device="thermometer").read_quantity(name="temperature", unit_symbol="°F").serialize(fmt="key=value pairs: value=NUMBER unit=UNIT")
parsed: value=48 unit=°F
